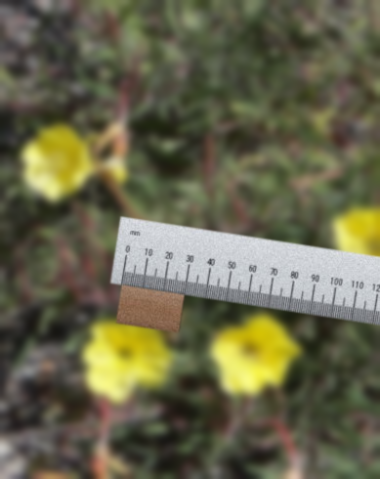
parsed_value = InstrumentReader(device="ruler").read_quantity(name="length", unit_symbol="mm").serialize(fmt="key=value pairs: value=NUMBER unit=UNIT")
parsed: value=30 unit=mm
